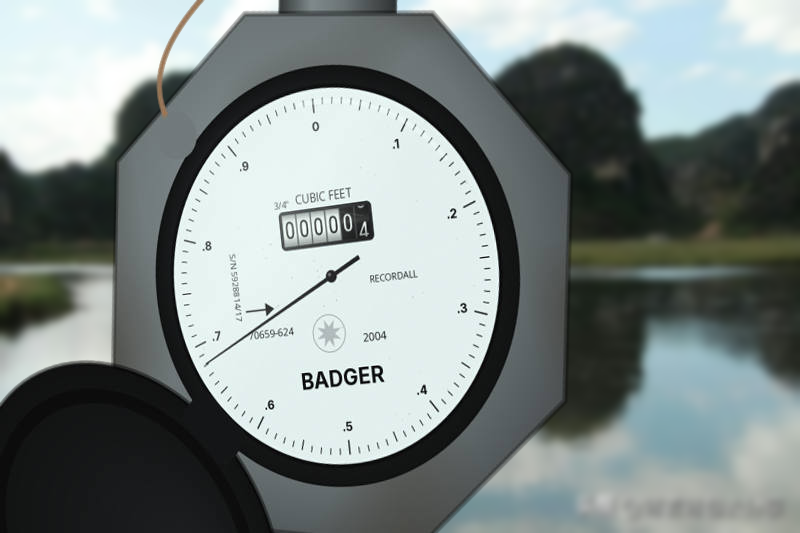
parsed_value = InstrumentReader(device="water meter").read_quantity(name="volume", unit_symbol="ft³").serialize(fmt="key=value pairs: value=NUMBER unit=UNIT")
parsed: value=3.68 unit=ft³
